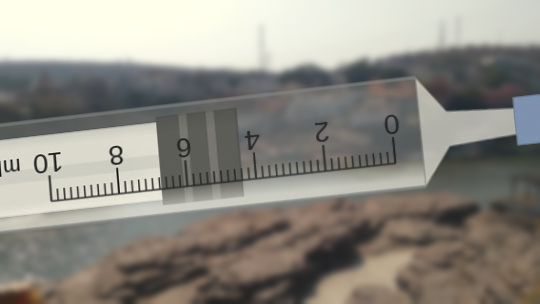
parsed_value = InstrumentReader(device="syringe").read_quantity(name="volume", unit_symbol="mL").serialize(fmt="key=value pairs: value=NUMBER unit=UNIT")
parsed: value=4.4 unit=mL
